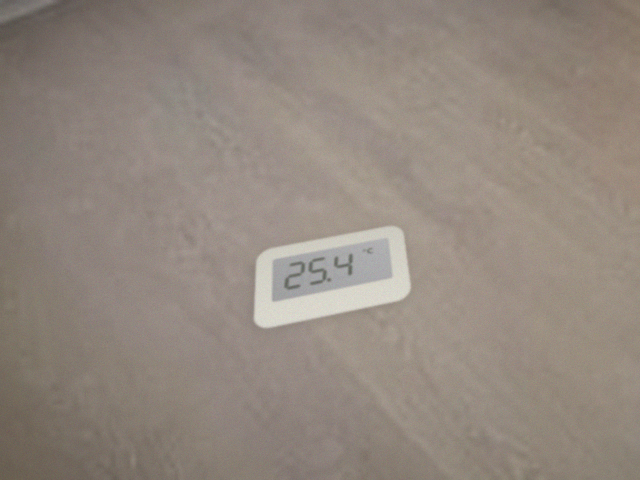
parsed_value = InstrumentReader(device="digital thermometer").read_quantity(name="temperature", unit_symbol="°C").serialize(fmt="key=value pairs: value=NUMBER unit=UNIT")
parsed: value=25.4 unit=°C
